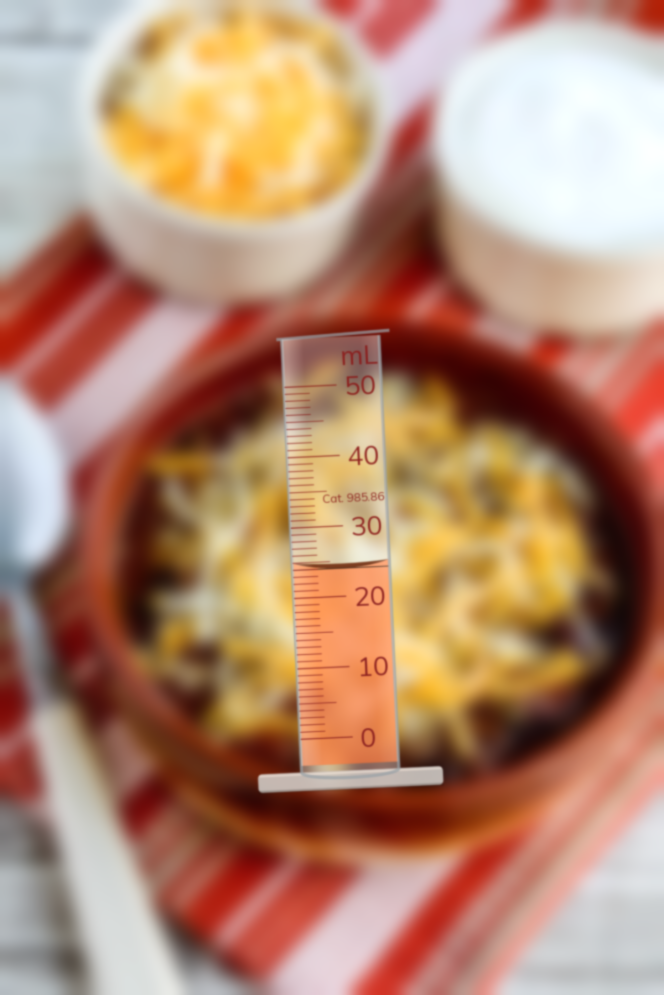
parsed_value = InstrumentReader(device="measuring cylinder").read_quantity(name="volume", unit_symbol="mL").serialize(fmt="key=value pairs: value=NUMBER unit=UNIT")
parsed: value=24 unit=mL
